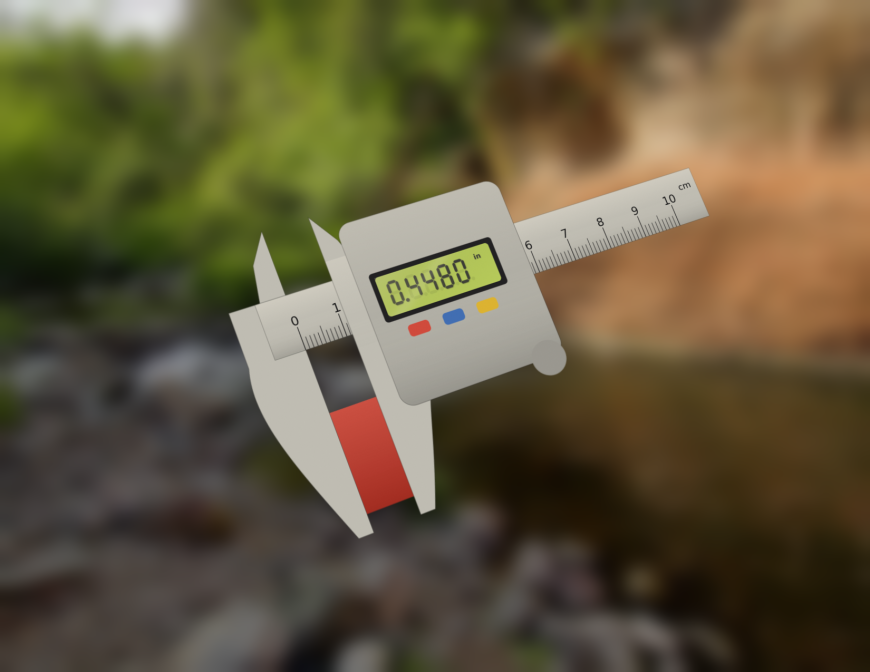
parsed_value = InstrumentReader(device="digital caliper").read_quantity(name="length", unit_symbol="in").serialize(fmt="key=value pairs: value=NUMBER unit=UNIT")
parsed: value=0.4480 unit=in
